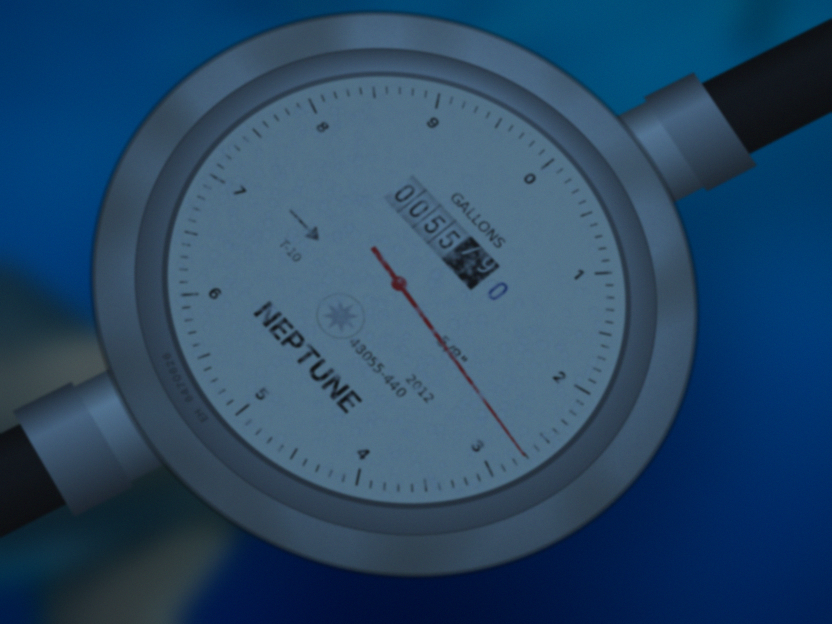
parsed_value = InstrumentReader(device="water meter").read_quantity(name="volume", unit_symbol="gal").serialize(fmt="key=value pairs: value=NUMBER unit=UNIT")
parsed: value=55792.7 unit=gal
